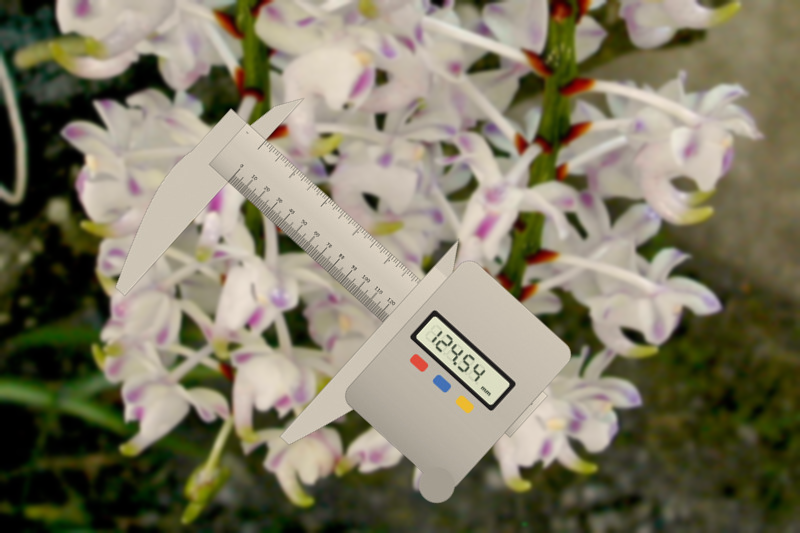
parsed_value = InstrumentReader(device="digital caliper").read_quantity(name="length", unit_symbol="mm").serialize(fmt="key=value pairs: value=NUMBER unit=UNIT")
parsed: value=124.54 unit=mm
